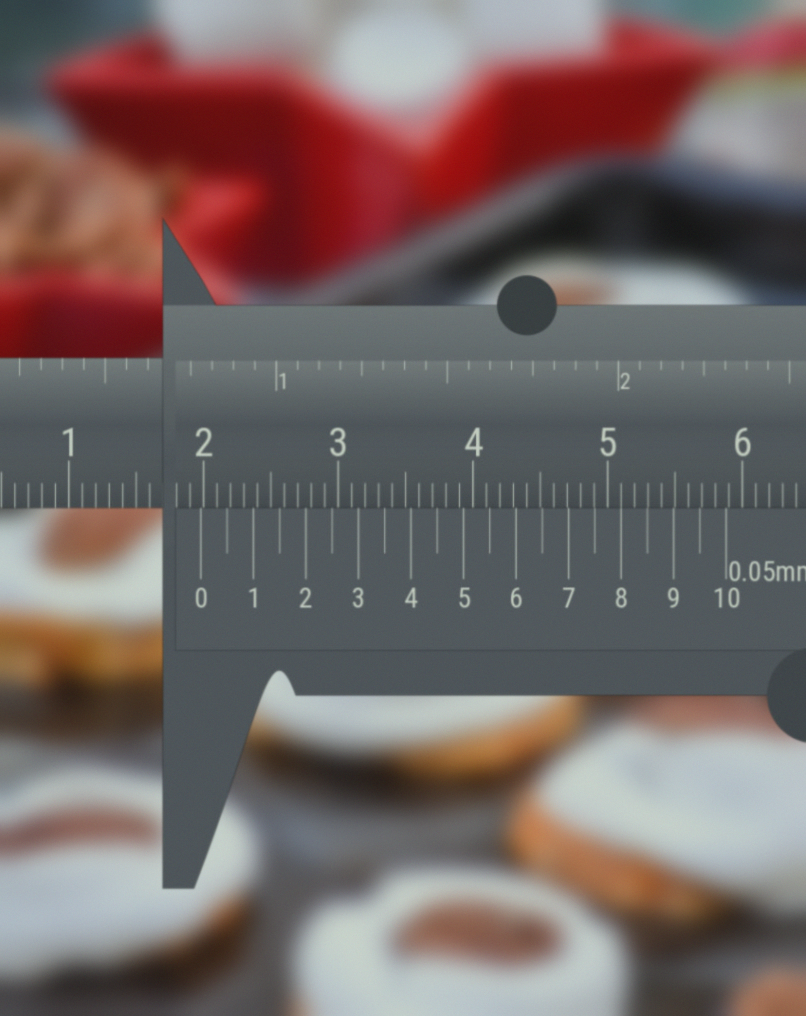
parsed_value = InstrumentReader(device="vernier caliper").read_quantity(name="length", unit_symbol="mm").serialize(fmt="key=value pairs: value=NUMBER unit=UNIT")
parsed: value=19.8 unit=mm
